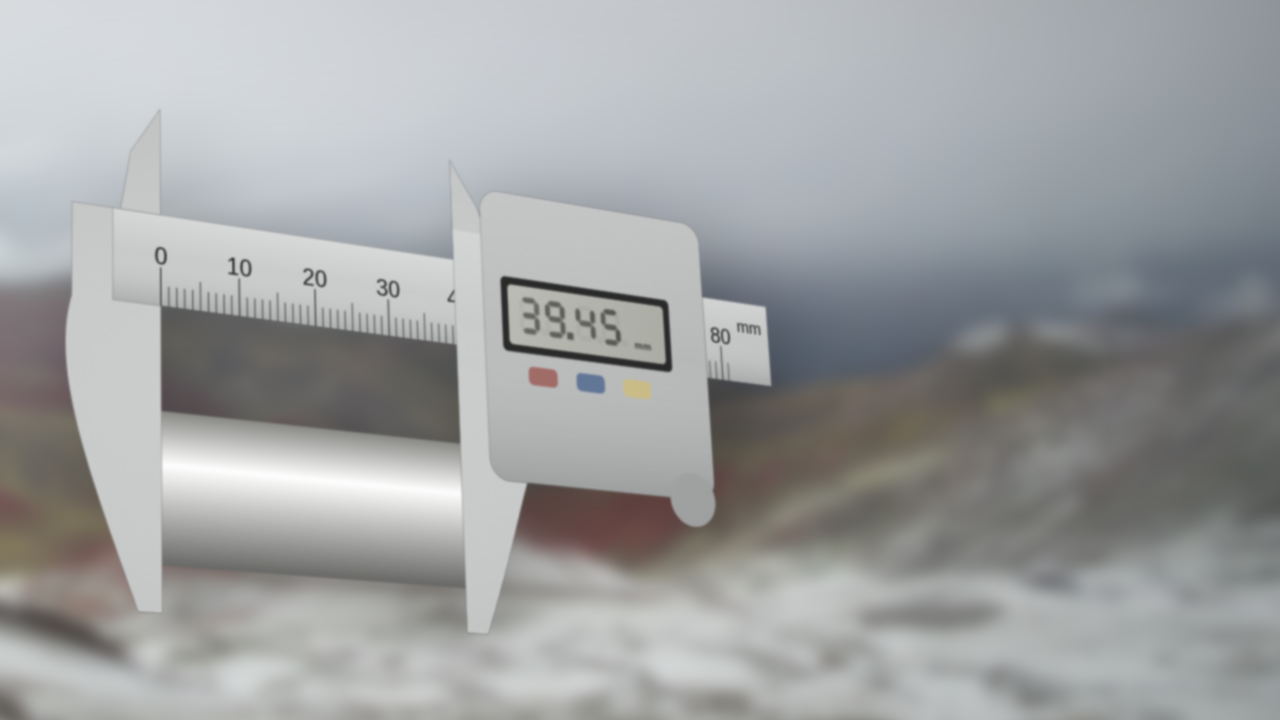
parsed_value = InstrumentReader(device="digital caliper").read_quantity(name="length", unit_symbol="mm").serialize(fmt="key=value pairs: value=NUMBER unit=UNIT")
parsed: value=39.45 unit=mm
